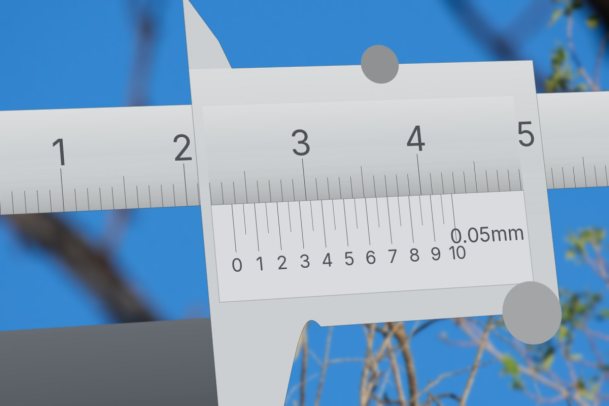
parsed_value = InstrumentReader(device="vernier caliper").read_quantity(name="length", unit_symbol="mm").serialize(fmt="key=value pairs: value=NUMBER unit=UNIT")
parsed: value=23.7 unit=mm
